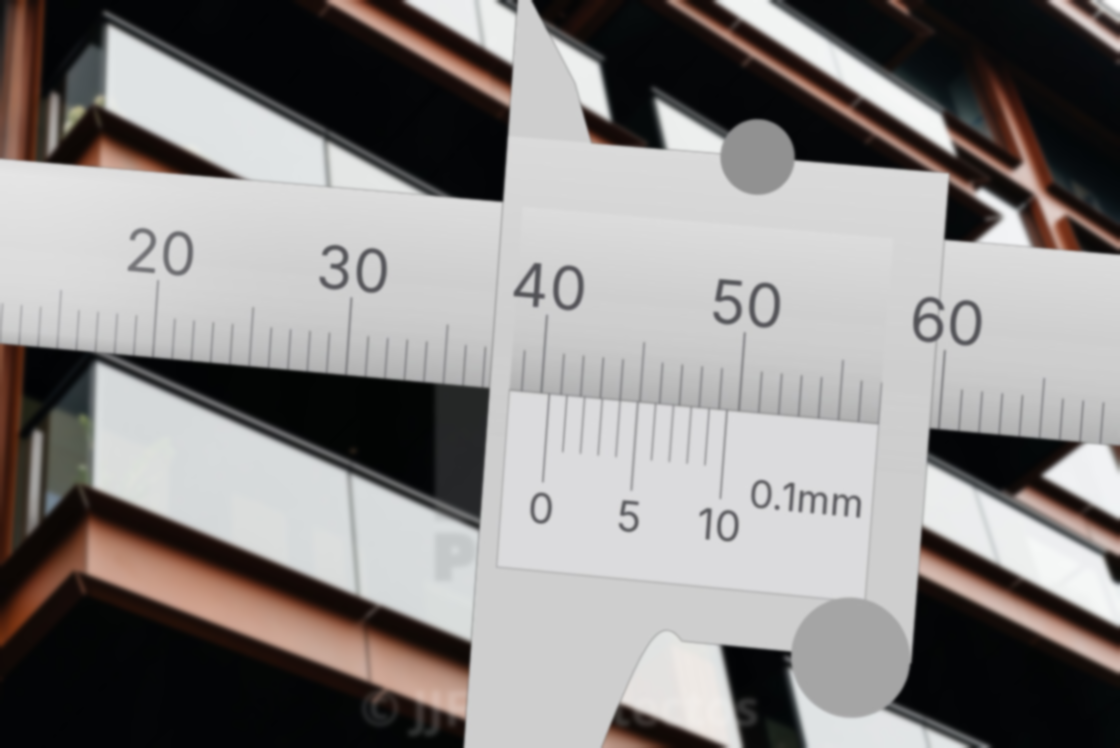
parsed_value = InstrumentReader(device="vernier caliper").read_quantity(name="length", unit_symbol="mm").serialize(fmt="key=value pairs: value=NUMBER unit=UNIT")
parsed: value=40.4 unit=mm
